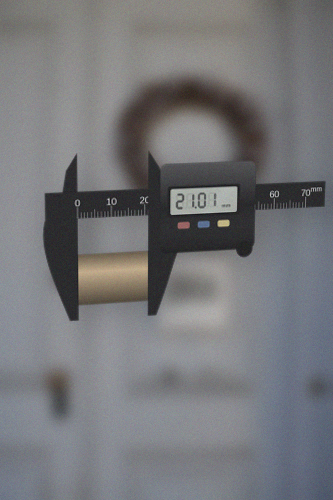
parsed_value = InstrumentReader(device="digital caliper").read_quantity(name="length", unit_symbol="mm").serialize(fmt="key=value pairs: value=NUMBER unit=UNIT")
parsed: value=21.01 unit=mm
